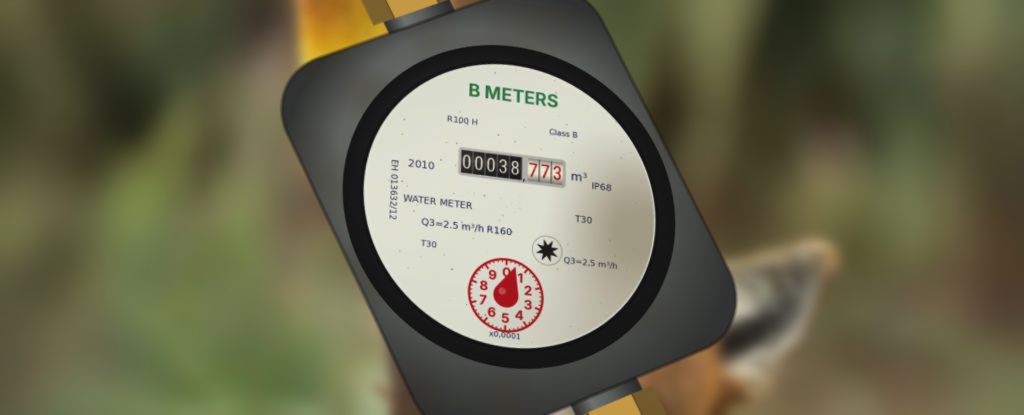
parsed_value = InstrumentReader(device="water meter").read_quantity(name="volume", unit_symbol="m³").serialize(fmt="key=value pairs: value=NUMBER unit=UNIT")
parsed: value=38.7730 unit=m³
